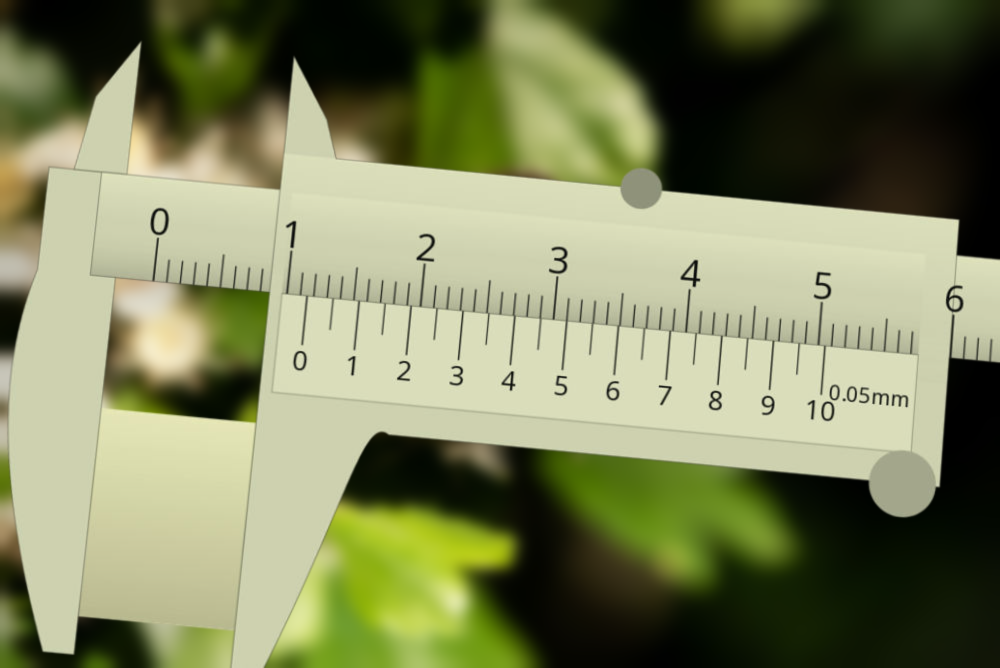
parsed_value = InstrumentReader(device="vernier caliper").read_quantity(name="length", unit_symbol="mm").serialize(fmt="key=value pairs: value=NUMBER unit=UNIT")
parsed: value=11.5 unit=mm
